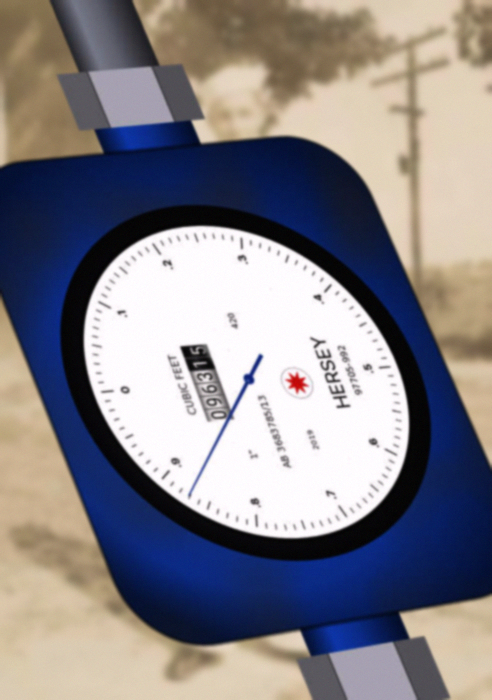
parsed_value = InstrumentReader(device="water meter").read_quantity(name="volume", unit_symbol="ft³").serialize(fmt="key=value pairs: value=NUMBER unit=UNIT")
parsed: value=96314.87 unit=ft³
